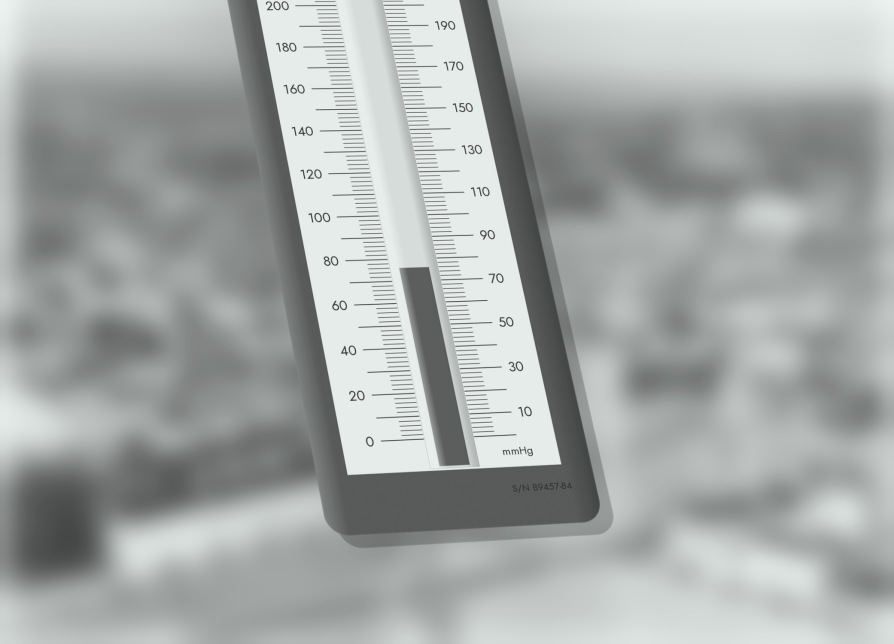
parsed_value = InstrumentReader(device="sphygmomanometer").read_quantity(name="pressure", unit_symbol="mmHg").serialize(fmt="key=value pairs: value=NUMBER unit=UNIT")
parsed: value=76 unit=mmHg
